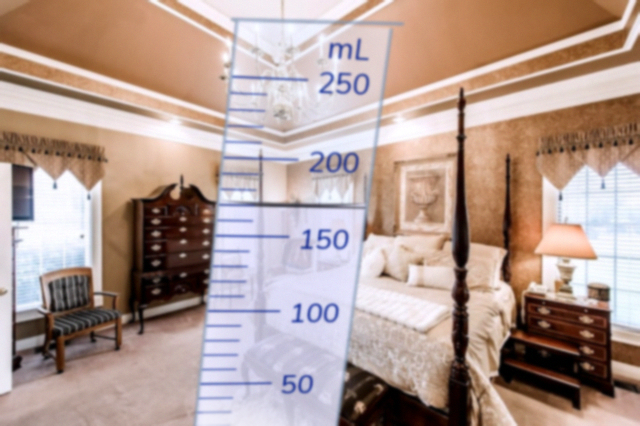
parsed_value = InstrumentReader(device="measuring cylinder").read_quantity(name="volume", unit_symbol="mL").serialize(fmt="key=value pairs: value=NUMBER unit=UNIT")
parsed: value=170 unit=mL
